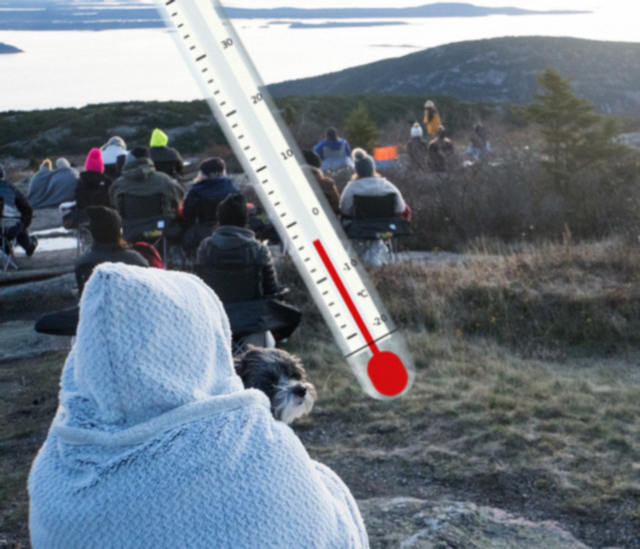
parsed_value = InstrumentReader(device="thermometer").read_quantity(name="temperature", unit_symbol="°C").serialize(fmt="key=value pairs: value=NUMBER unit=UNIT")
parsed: value=-4 unit=°C
